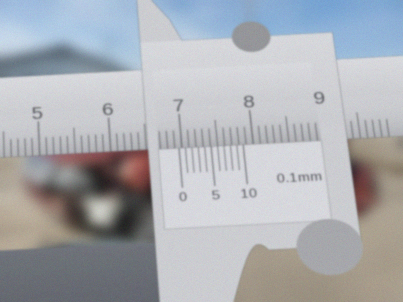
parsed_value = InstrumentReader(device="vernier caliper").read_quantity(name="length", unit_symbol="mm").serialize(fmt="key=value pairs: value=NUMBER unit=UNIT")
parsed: value=69.6 unit=mm
